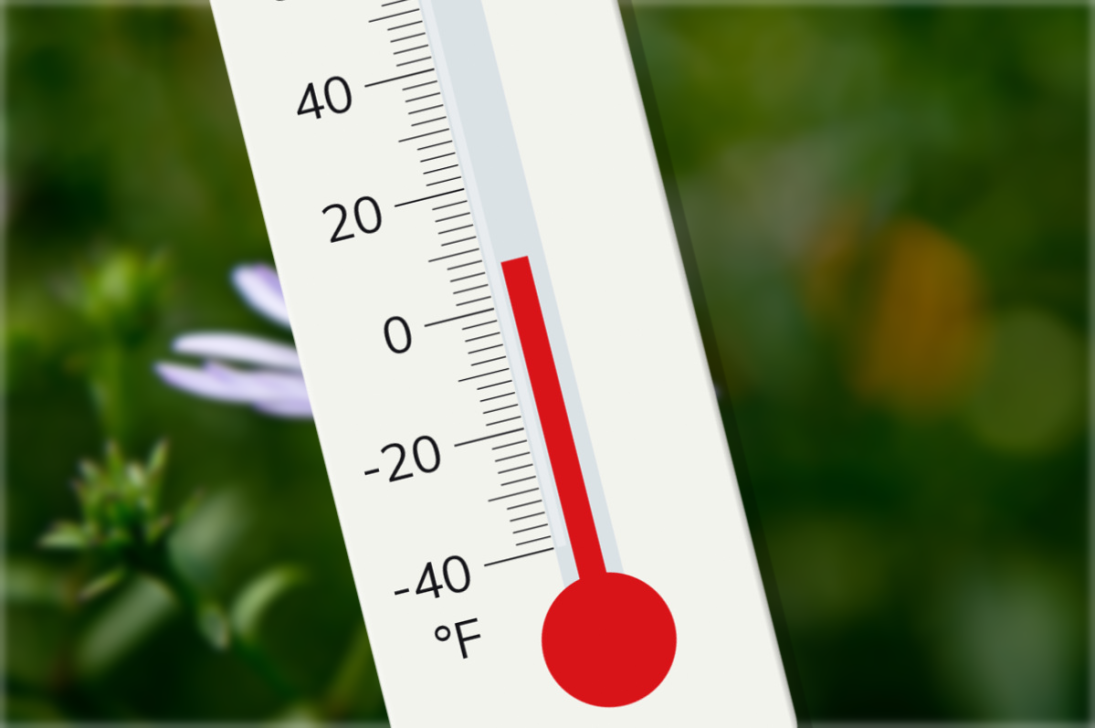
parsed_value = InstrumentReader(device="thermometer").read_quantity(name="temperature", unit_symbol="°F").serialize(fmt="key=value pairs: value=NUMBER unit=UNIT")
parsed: value=7 unit=°F
